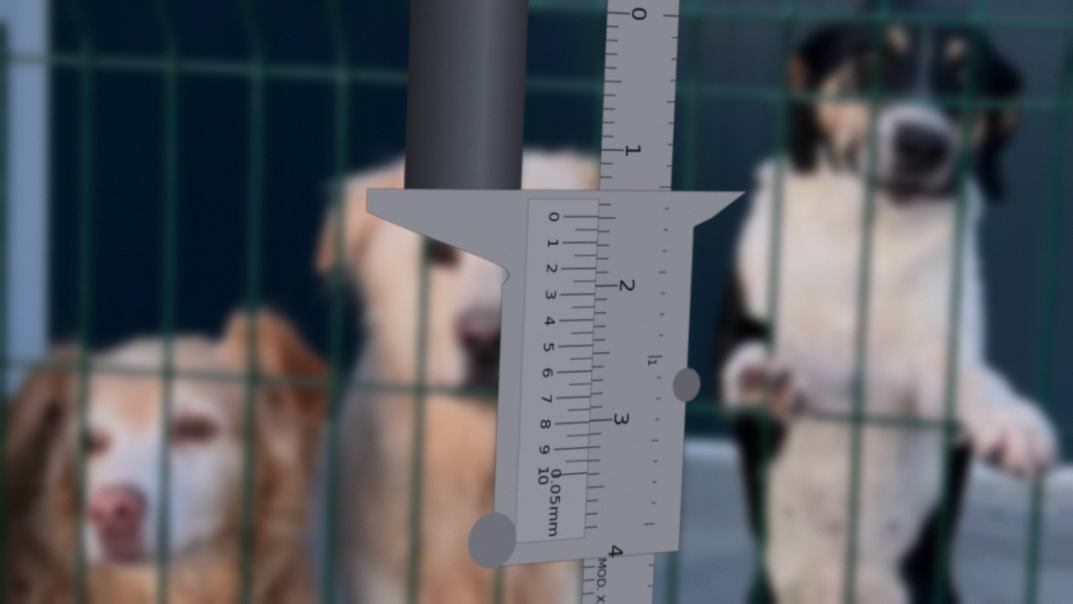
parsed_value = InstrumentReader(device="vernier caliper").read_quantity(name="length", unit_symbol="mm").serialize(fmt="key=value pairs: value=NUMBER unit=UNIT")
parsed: value=14.9 unit=mm
